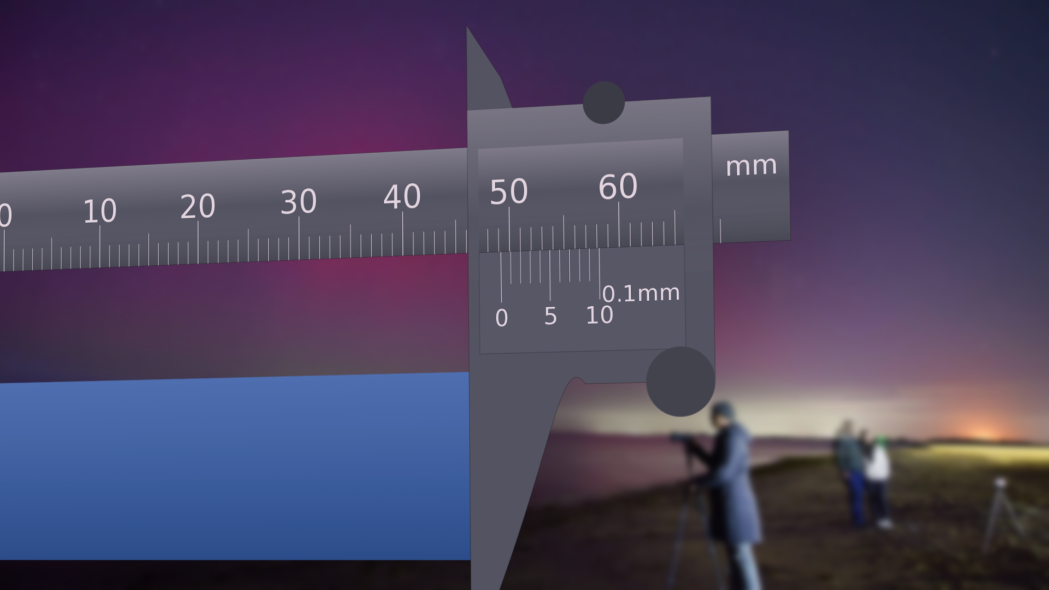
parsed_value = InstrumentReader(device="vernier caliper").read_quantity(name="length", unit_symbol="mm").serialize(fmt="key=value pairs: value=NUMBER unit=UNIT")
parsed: value=49.2 unit=mm
